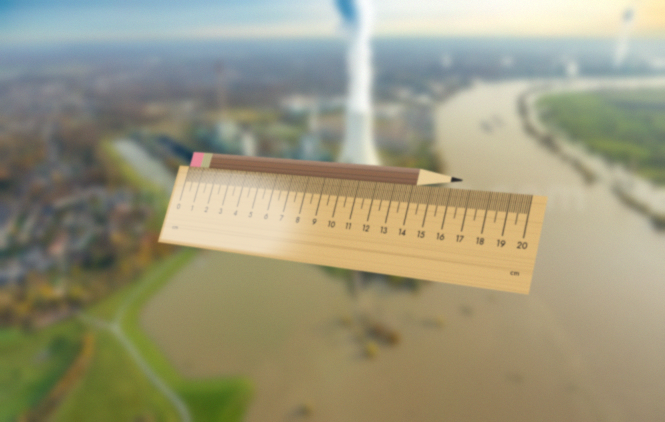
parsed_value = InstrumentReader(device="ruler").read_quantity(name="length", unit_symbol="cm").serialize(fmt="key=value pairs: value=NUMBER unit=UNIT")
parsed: value=16.5 unit=cm
